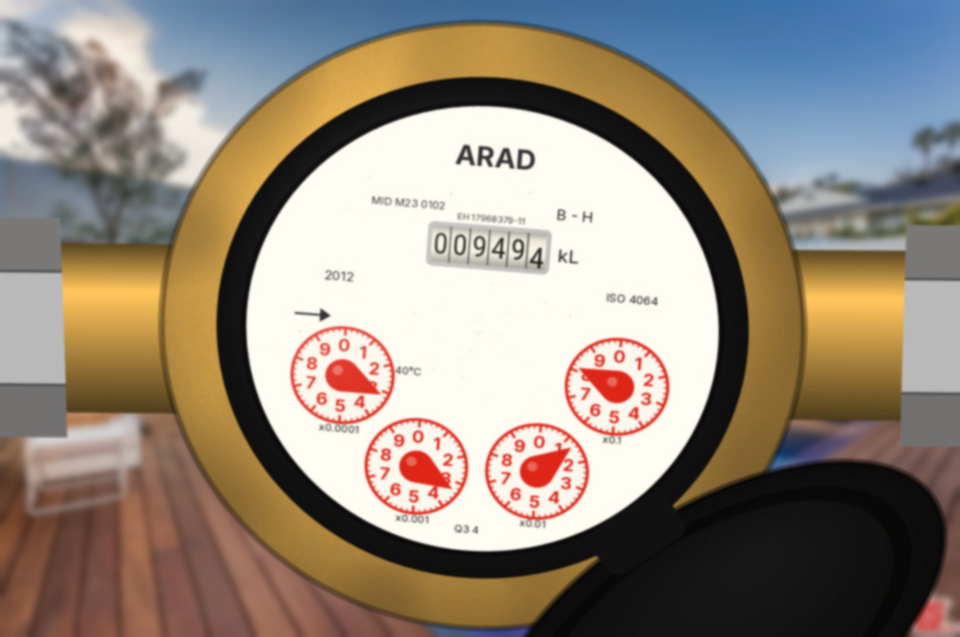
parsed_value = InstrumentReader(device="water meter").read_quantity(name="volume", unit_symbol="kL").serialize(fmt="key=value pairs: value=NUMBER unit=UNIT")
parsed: value=9493.8133 unit=kL
